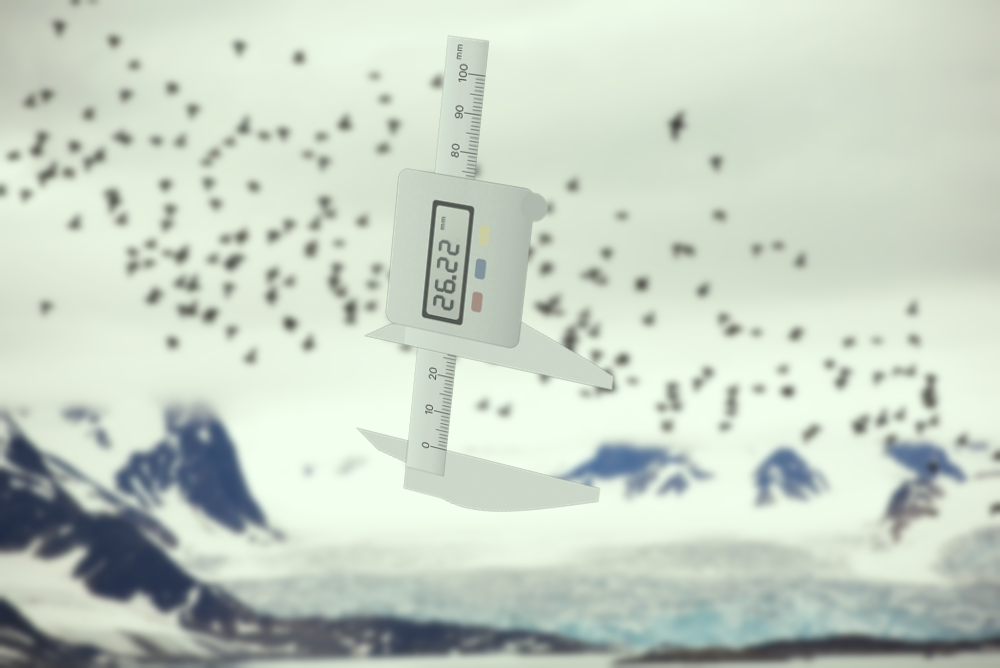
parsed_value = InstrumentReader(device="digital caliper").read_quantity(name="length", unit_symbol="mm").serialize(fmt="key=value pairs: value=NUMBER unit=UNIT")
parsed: value=26.22 unit=mm
